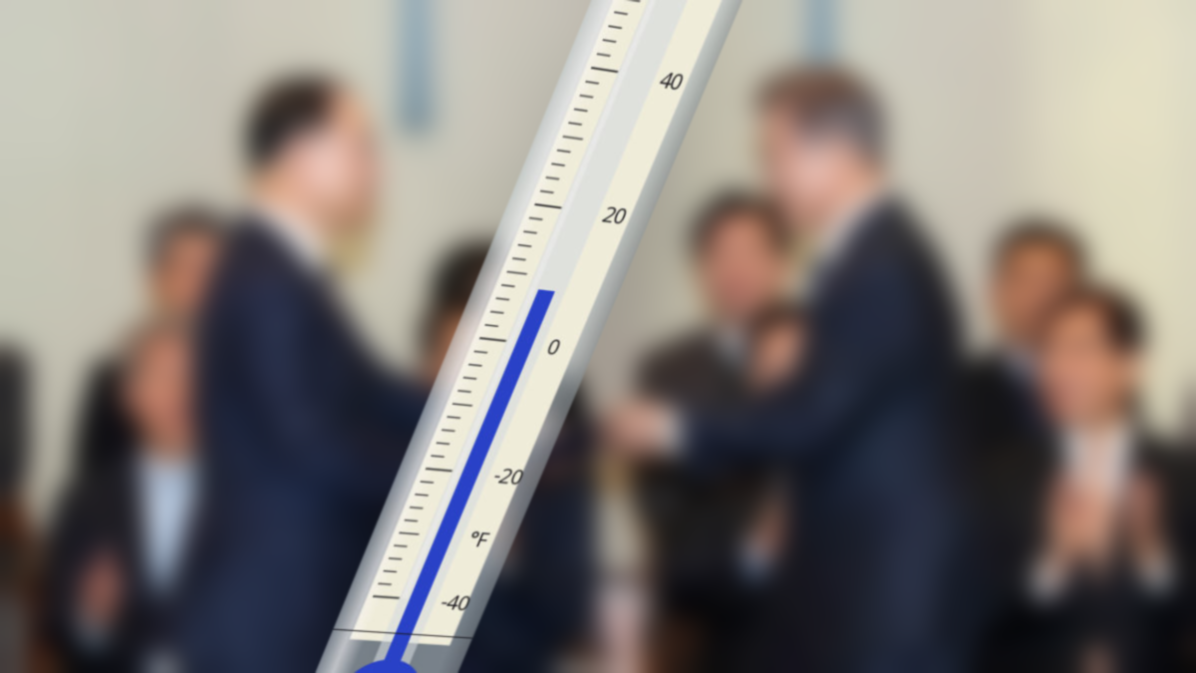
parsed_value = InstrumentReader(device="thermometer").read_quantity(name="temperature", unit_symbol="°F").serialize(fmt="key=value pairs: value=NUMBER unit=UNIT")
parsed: value=8 unit=°F
